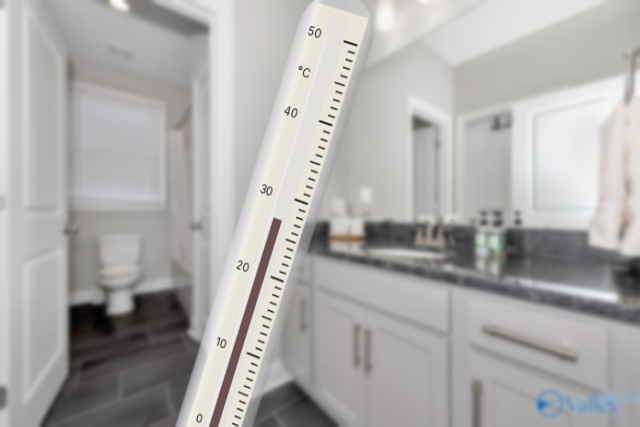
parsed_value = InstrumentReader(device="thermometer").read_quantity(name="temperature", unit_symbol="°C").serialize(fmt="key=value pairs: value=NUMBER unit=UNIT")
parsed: value=27 unit=°C
